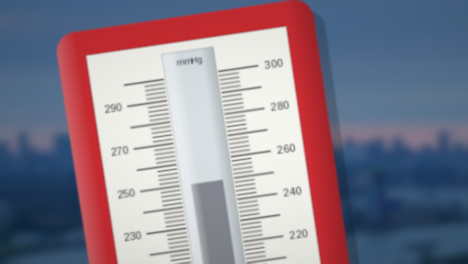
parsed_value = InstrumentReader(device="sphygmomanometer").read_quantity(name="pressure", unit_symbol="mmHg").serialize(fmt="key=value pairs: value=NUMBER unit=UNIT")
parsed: value=250 unit=mmHg
